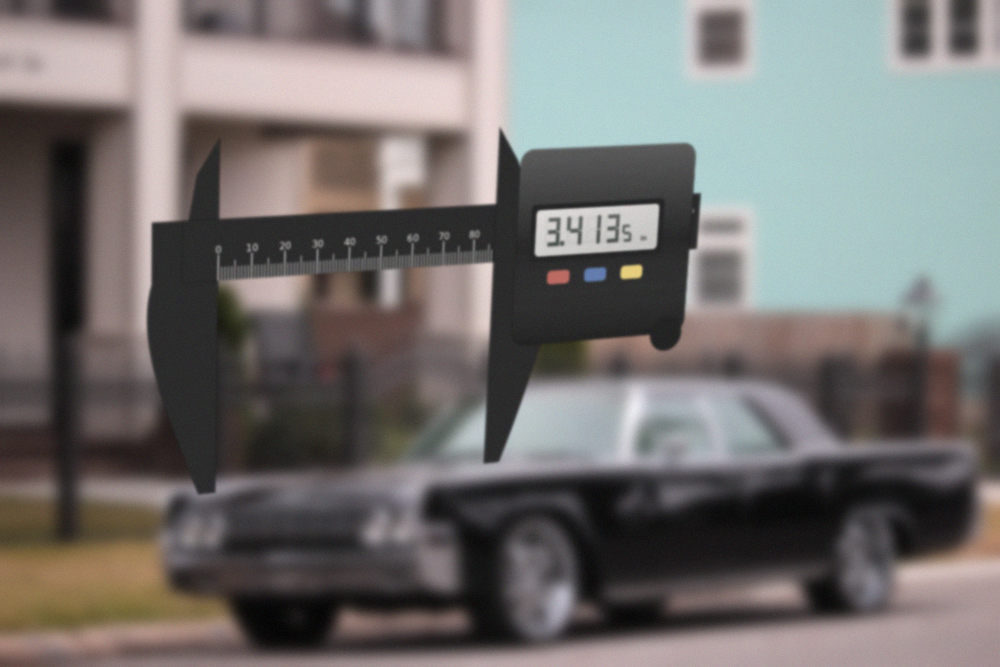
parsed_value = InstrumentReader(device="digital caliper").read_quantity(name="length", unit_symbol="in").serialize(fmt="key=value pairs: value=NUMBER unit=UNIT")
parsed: value=3.4135 unit=in
